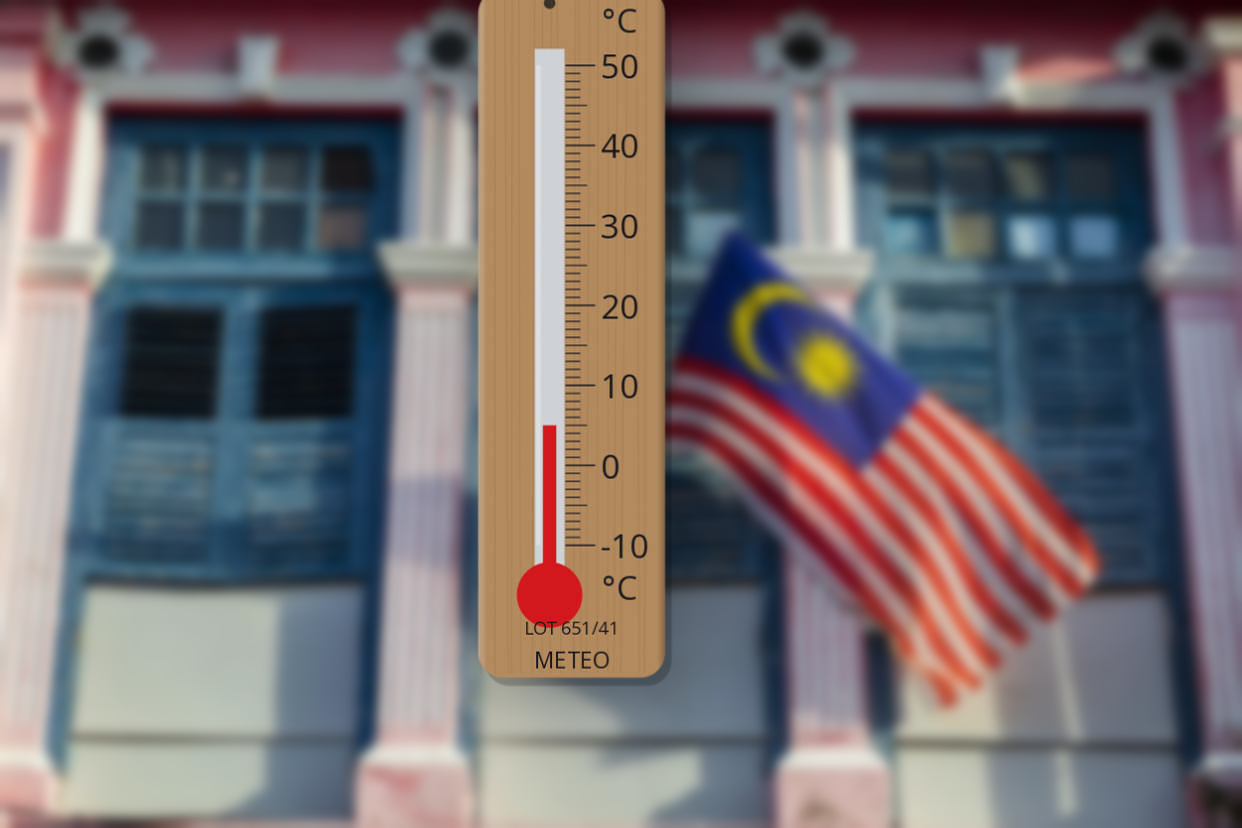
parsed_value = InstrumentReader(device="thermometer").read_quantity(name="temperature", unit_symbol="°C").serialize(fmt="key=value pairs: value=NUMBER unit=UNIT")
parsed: value=5 unit=°C
